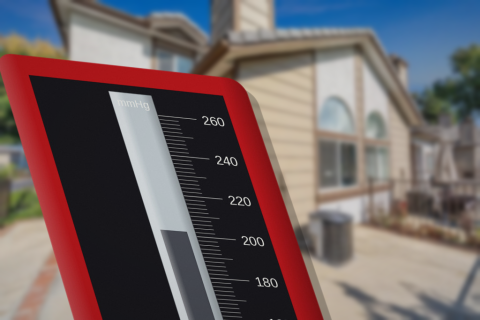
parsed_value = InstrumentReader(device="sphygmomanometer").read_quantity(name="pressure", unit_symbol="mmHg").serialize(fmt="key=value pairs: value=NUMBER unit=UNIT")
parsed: value=202 unit=mmHg
